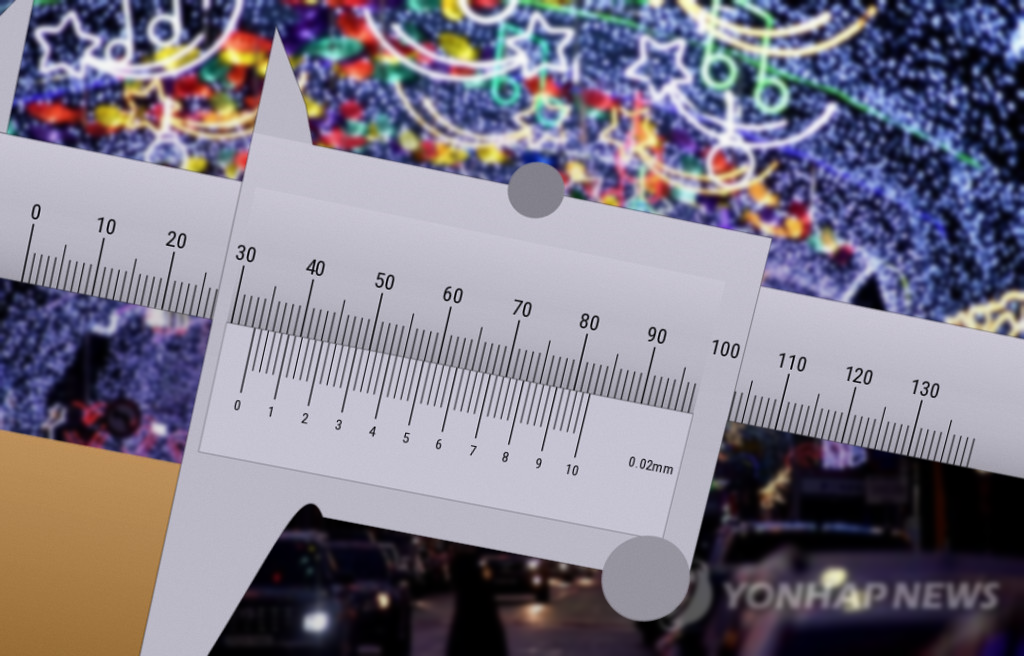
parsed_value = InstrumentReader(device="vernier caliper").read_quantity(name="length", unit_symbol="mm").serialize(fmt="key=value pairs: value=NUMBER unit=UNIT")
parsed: value=33.4 unit=mm
